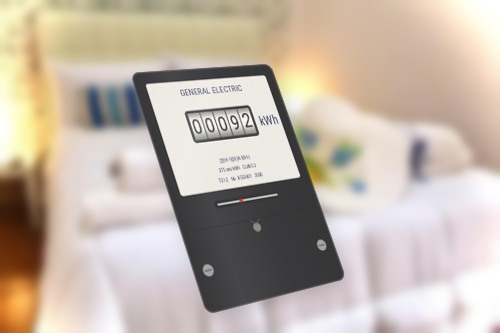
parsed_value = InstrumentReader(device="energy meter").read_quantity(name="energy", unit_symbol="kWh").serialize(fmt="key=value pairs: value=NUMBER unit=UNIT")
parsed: value=92 unit=kWh
